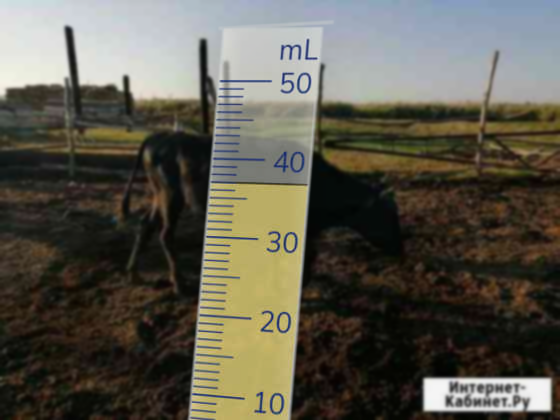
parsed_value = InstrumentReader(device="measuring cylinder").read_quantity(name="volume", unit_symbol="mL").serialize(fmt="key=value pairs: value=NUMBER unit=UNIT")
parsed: value=37 unit=mL
